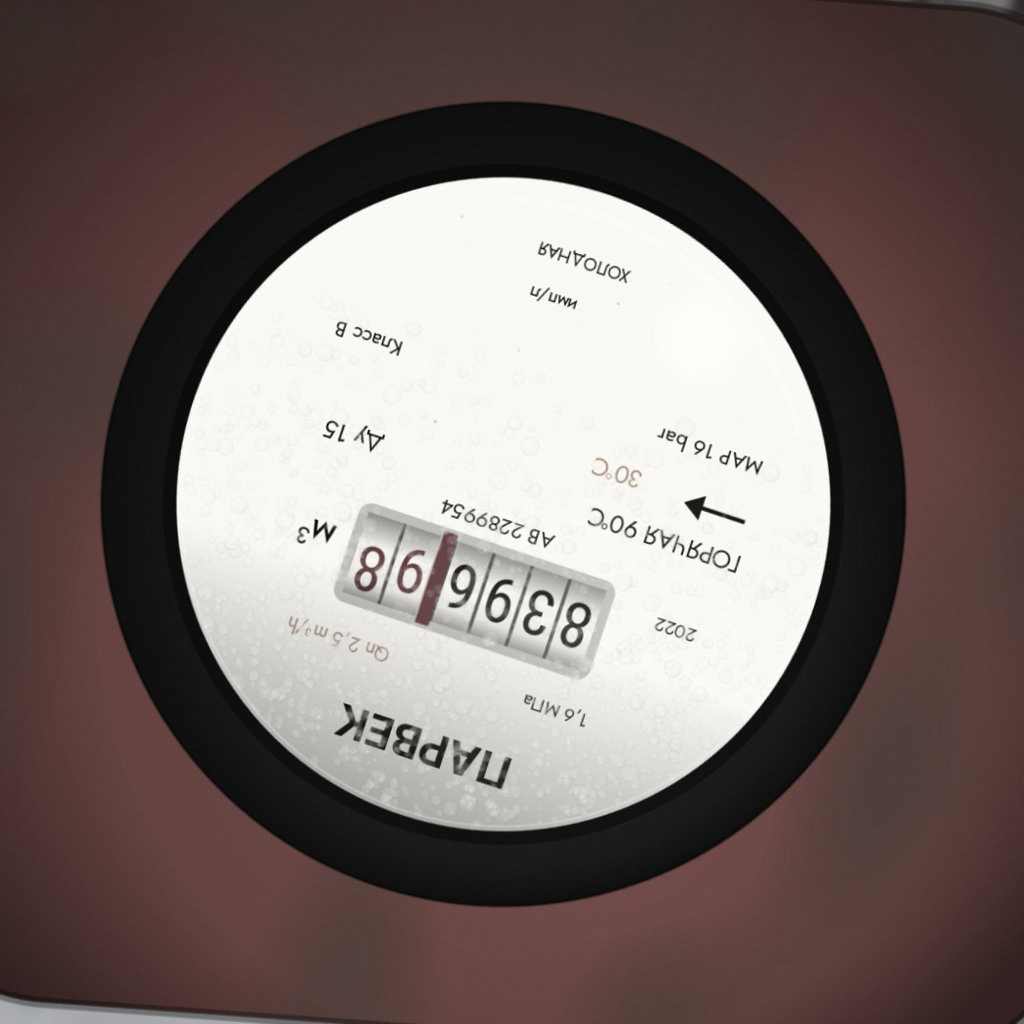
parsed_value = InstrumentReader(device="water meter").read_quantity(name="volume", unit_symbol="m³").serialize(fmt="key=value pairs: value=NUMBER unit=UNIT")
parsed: value=8396.98 unit=m³
